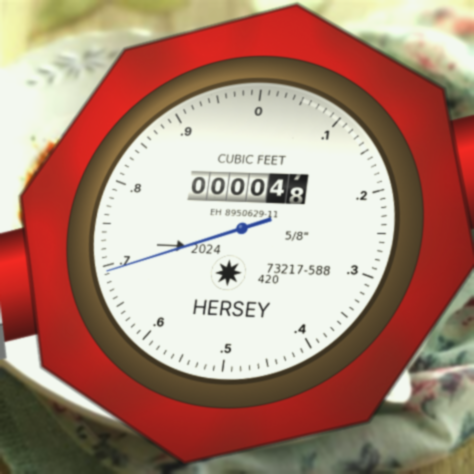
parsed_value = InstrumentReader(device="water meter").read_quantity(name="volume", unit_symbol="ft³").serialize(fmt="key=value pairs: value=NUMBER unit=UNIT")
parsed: value=47.69 unit=ft³
